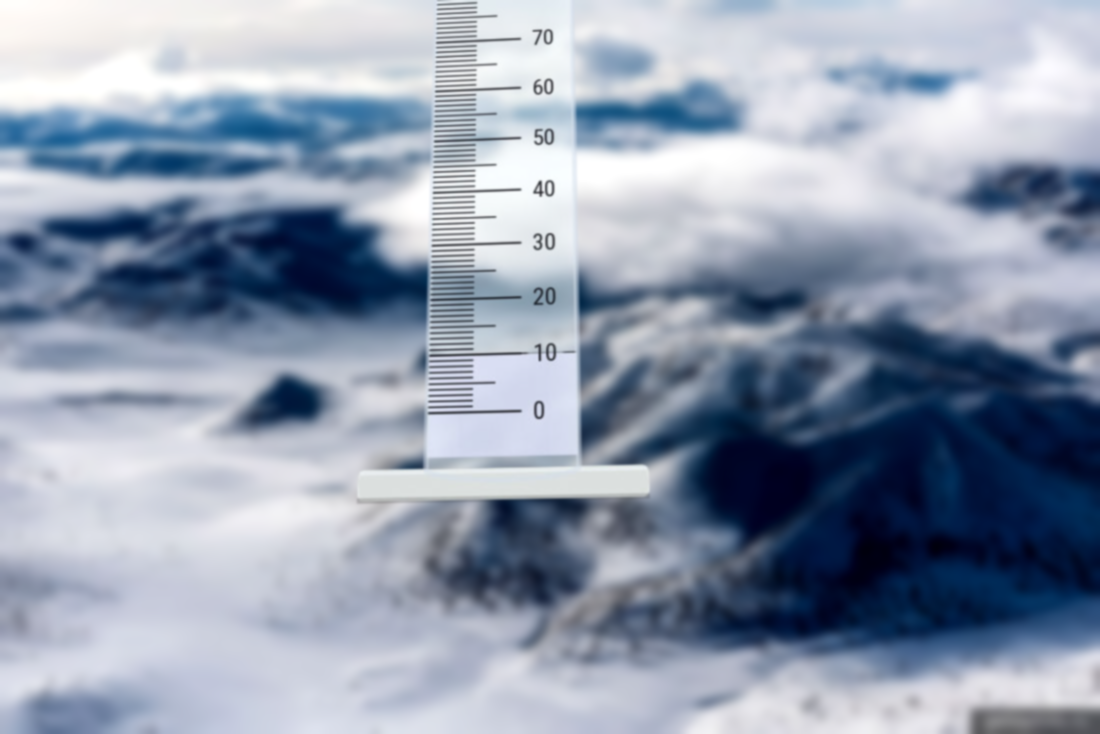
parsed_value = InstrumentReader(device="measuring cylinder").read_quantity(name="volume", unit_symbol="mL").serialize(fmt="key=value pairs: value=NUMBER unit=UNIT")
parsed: value=10 unit=mL
